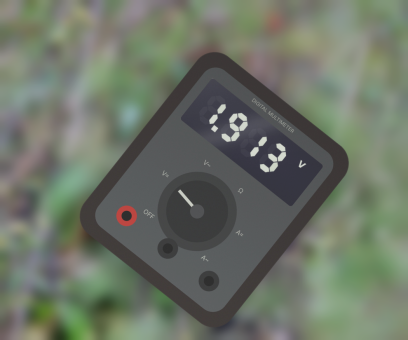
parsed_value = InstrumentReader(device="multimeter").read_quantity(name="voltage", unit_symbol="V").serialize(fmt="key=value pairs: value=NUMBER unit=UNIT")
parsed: value=1.913 unit=V
